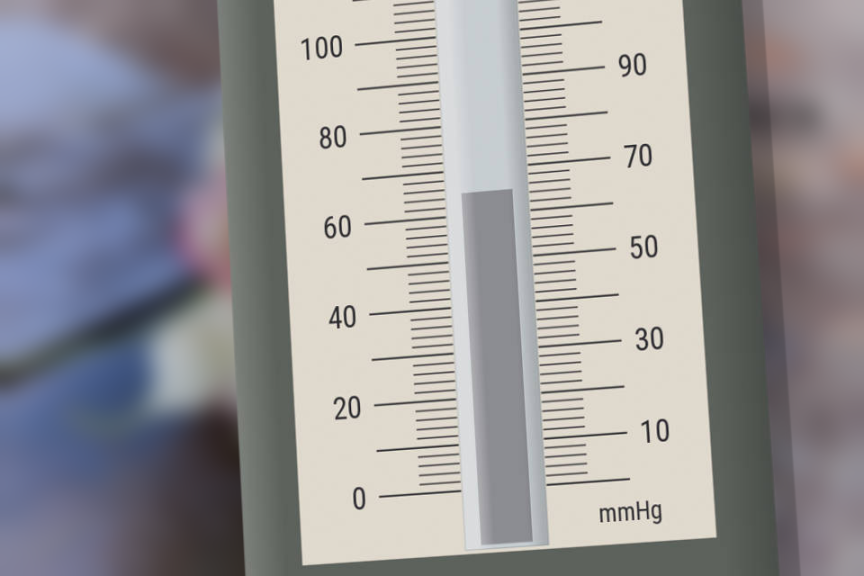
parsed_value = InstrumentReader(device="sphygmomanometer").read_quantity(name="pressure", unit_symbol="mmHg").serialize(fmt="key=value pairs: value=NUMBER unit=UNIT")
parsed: value=65 unit=mmHg
